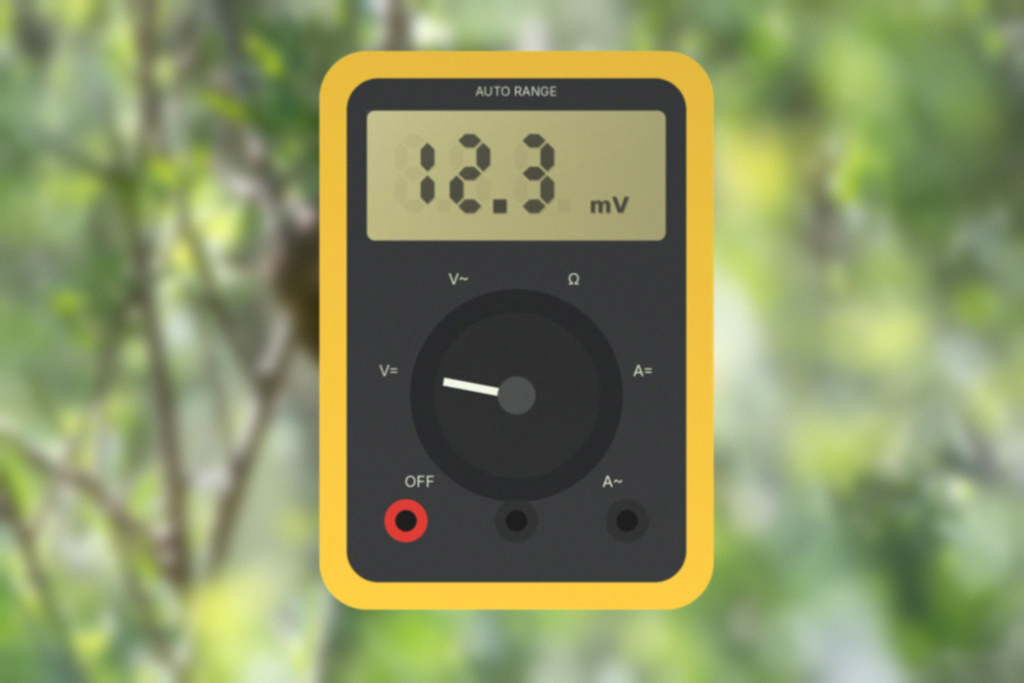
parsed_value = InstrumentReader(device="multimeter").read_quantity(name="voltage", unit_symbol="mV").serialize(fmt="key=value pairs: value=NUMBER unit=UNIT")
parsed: value=12.3 unit=mV
